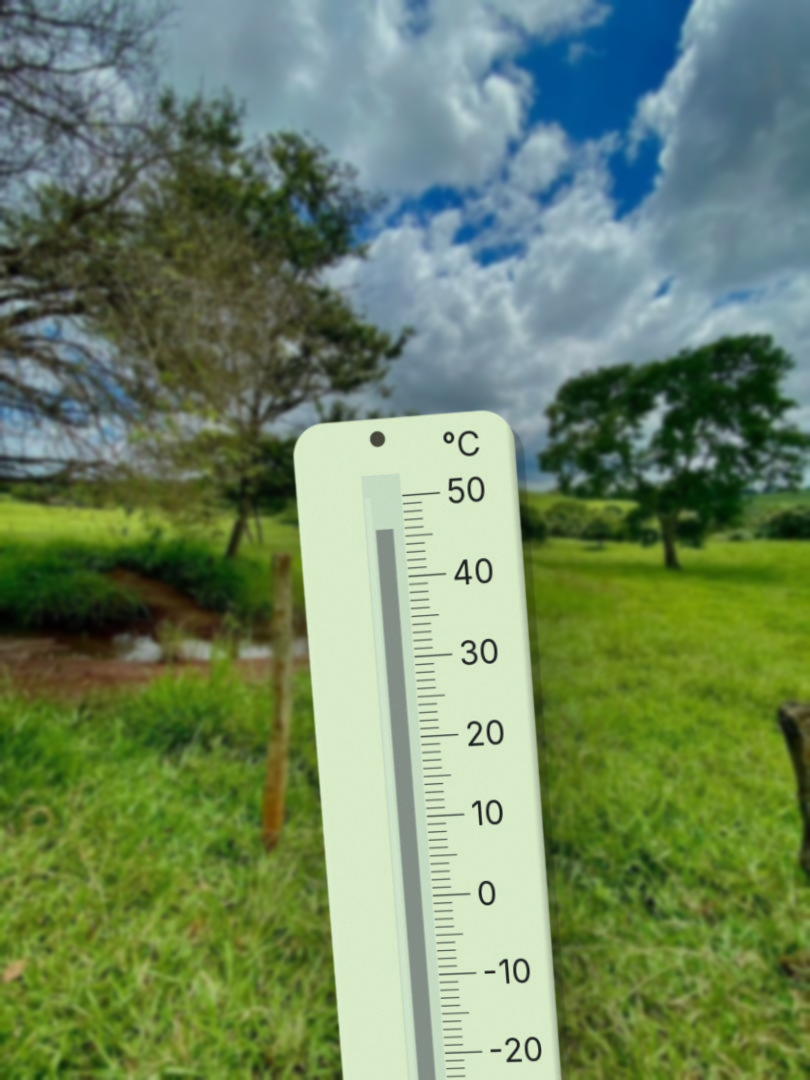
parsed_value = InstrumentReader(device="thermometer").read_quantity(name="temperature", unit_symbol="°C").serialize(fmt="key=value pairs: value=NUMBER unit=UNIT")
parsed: value=46 unit=°C
